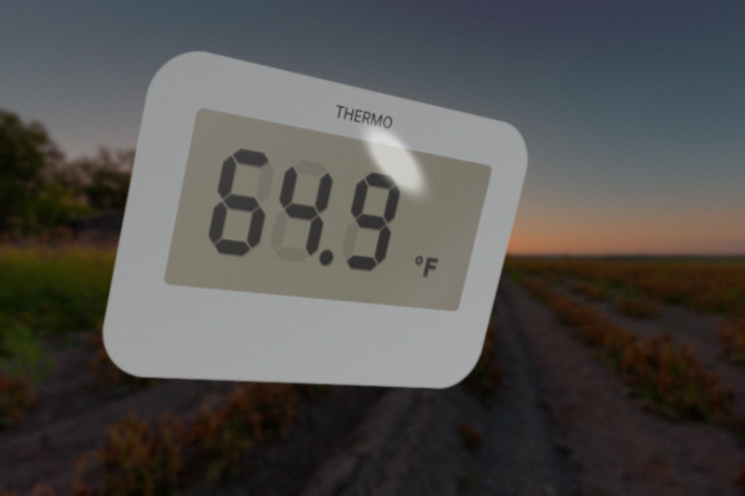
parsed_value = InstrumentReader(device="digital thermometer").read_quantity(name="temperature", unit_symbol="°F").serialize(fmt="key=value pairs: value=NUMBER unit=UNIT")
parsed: value=64.9 unit=°F
